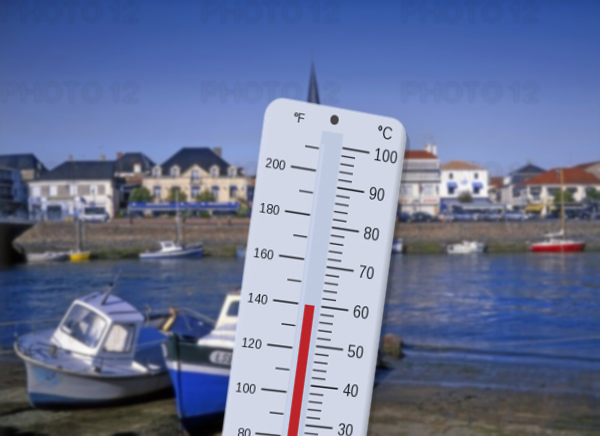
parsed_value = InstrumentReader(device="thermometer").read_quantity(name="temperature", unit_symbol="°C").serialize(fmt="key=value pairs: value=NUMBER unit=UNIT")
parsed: value=60 unit=°C
